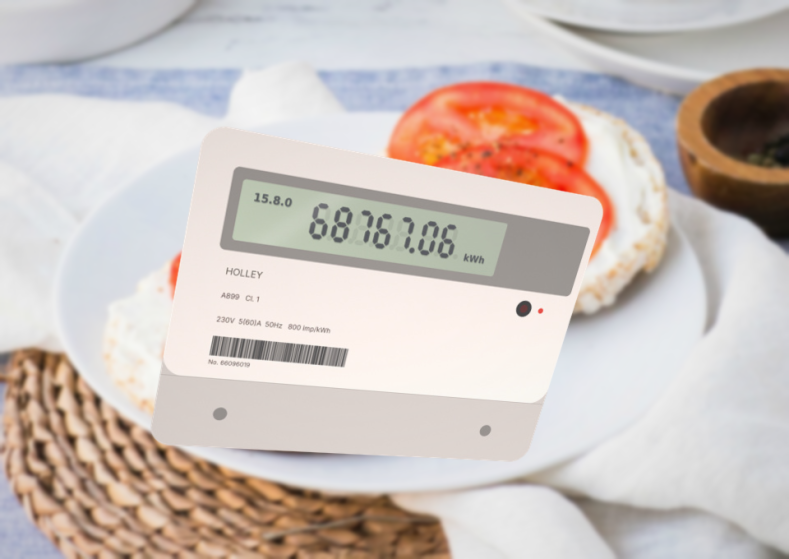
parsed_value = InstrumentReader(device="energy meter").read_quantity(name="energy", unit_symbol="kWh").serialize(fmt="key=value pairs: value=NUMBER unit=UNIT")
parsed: value=68767.06 unit=kWh
